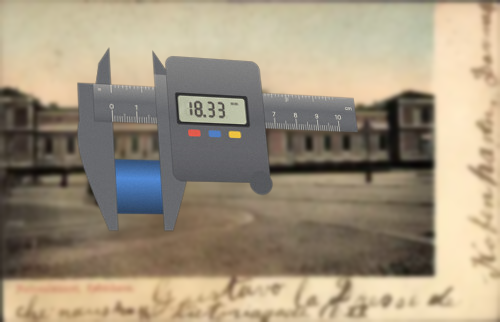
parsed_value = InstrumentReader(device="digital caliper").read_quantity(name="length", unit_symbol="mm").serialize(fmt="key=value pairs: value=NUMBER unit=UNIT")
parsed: value=18.33 unit=mm
